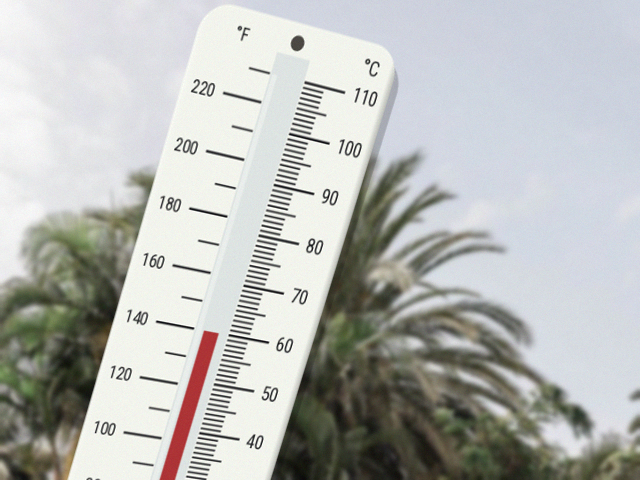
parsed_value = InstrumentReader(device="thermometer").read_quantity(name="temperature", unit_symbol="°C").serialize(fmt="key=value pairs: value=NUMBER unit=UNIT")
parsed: value=60 unit=°C
